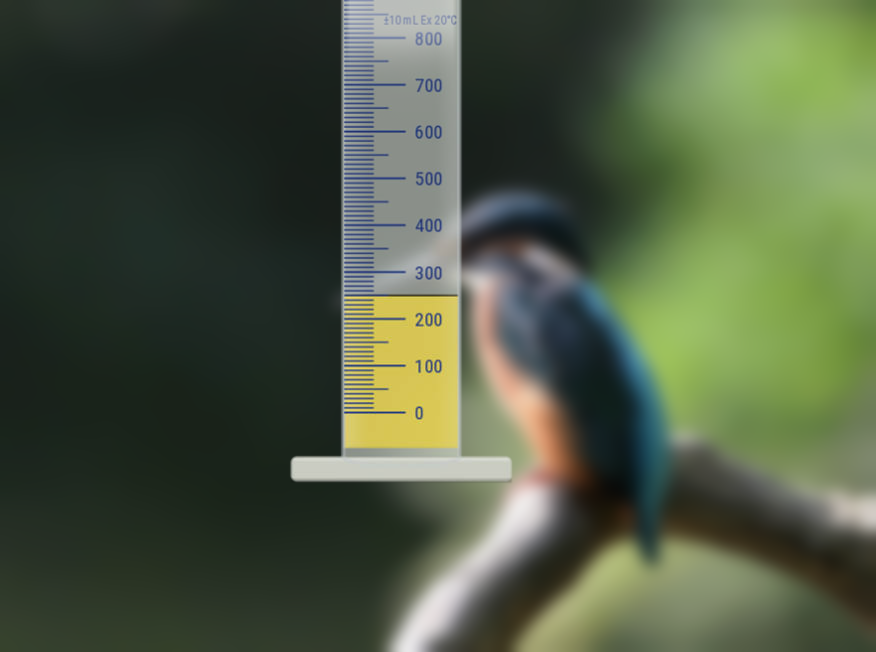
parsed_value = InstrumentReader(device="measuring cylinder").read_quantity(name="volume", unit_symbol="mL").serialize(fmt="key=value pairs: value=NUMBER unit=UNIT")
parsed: value=250 unit=mL
